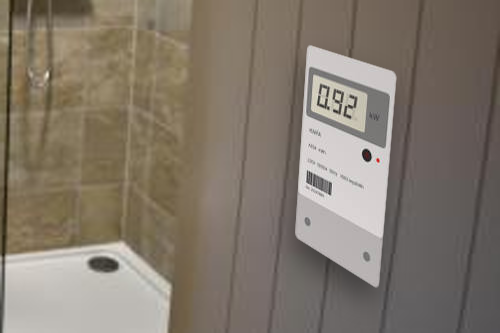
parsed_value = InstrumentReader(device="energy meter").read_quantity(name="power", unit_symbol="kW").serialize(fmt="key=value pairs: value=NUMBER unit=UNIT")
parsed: value=0.92 unit=kW
